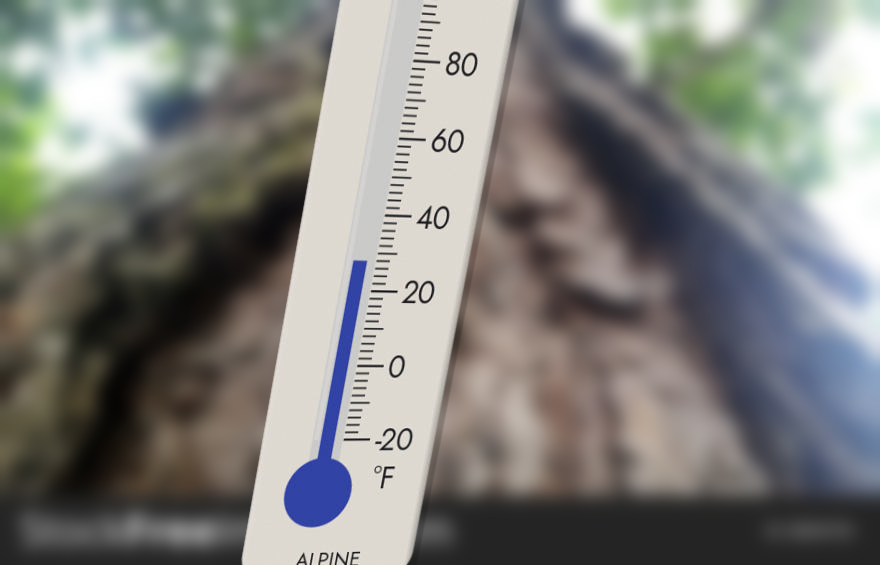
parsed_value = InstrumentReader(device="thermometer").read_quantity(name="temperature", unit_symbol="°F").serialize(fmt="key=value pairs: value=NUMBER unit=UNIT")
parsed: value=28 unit=°F
